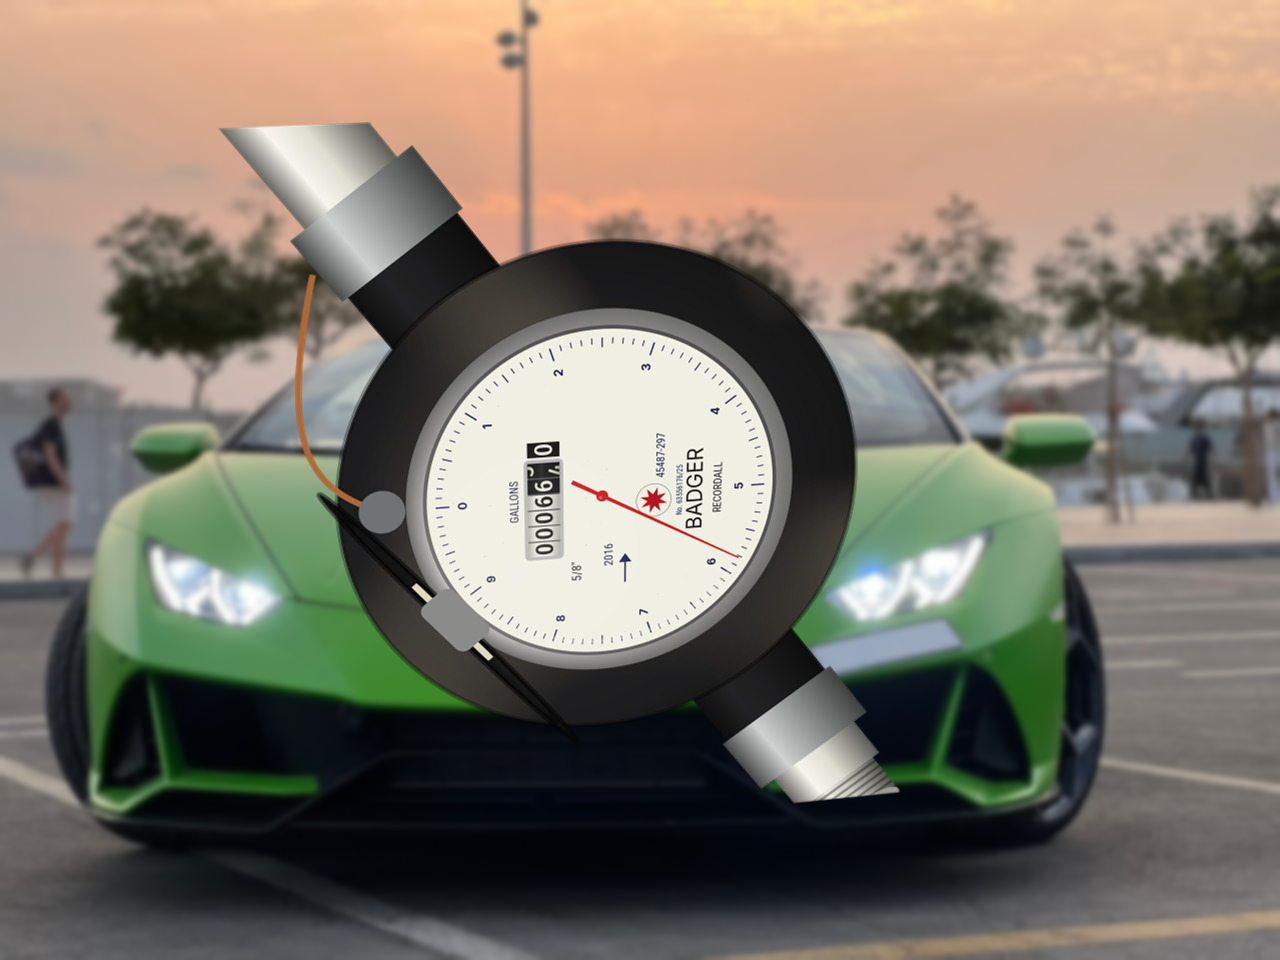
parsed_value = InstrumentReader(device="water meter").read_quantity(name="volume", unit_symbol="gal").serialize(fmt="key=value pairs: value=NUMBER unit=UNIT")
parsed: value=6635.8 unit=gal
